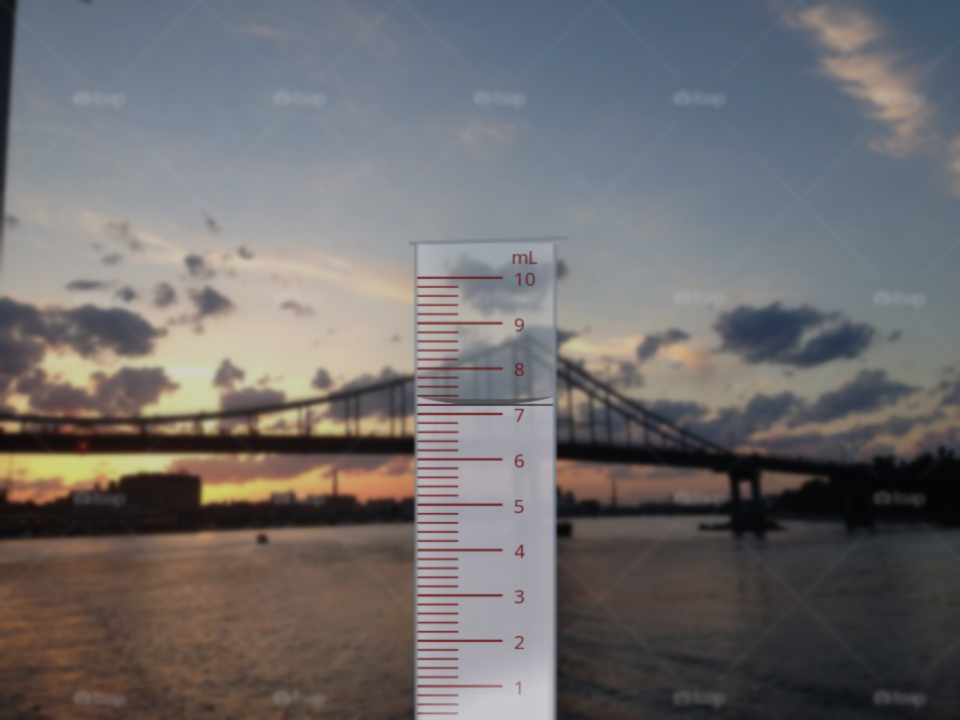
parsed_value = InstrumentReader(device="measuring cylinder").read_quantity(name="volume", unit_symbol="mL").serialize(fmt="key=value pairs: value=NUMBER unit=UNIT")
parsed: value=7.2 unit=mL
